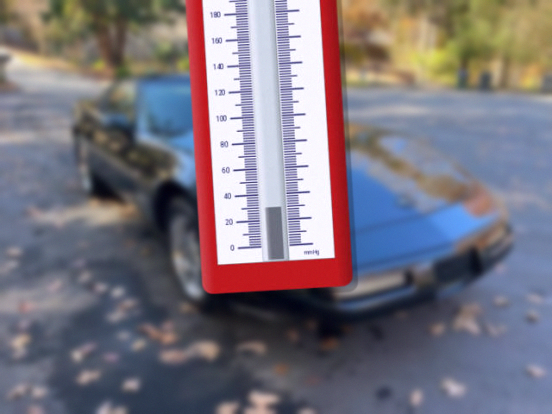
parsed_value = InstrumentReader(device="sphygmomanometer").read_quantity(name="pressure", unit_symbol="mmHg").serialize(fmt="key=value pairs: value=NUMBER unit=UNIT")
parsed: value=30 unit=mmHg
